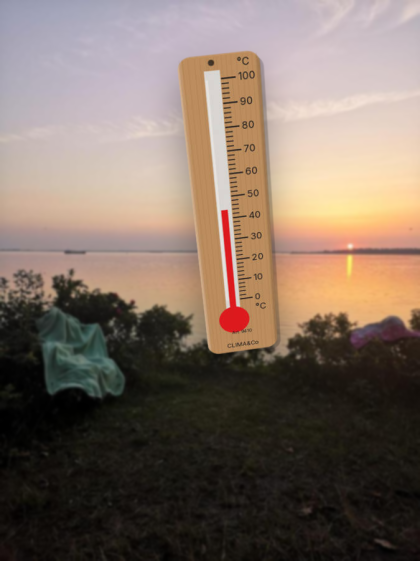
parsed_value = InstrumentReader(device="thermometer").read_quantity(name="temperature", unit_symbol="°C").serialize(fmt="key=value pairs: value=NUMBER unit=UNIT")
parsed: value=44 unit=°C
